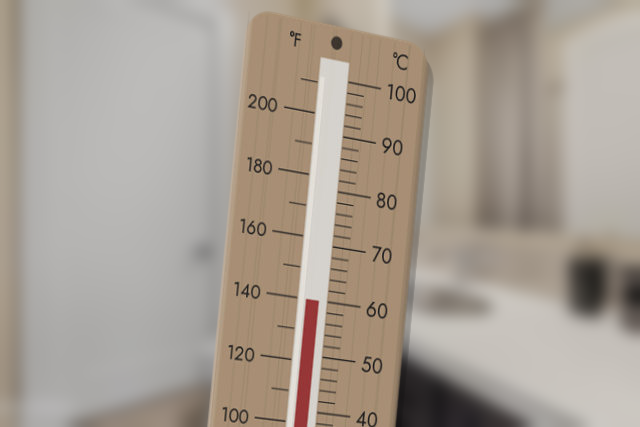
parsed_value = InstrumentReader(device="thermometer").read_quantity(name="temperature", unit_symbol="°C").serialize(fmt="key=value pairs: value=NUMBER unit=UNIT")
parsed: value=60 unit=°C
